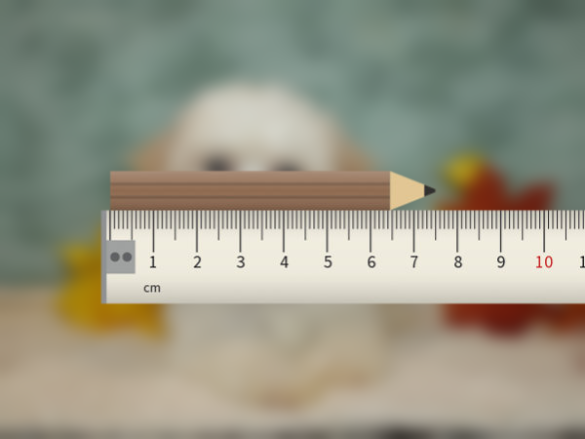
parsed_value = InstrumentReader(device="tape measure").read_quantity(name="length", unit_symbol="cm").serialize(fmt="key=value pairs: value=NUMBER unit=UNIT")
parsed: value=7.5 unit=cm
